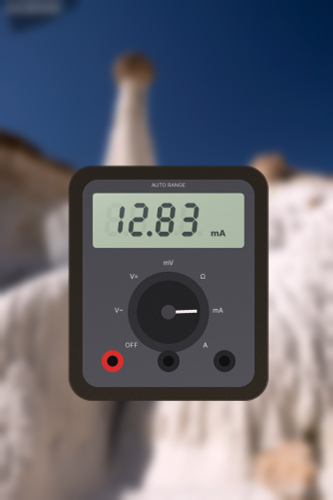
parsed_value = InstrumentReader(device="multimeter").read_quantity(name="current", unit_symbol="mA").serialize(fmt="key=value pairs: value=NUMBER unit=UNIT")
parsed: value=12.83 unit=mA
